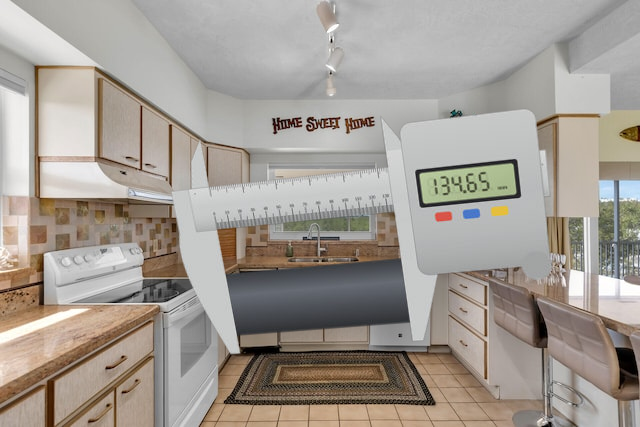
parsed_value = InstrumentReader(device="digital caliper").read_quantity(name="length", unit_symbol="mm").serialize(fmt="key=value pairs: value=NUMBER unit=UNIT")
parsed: value=134.65 unit=mm
